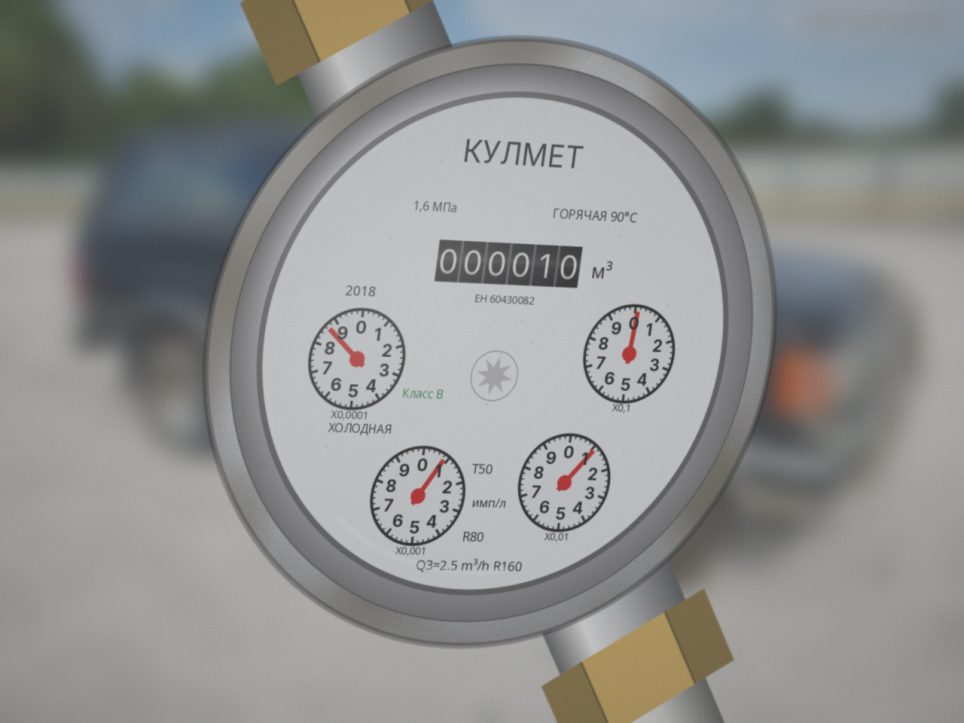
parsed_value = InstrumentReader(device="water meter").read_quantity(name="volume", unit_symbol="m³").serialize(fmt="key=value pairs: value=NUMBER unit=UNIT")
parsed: value=10.0108 unit=m³
